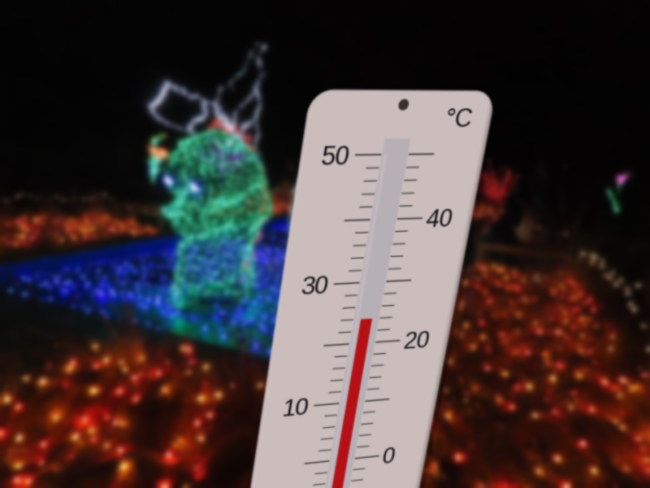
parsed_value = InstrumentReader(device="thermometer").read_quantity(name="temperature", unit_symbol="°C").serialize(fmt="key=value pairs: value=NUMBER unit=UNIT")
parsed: value=24 unit=°C
